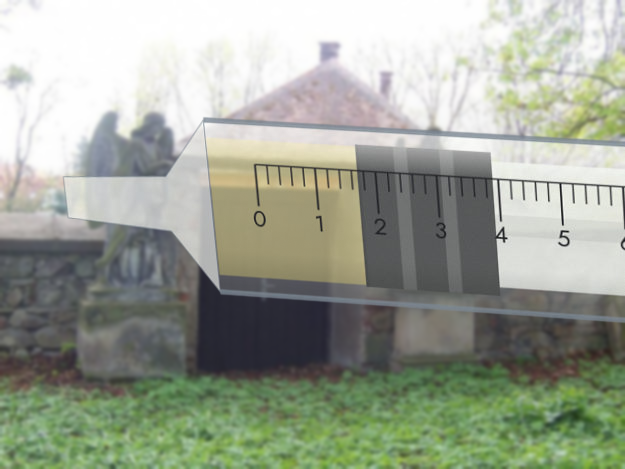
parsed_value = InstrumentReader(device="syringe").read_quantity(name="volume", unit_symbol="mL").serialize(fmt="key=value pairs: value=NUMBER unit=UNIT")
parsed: value=1.7 unit=mL
